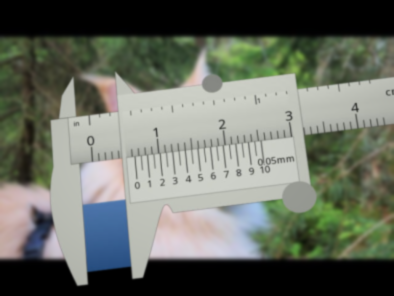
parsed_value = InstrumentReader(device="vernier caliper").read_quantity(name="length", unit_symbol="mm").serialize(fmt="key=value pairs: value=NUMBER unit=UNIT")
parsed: value=6.4 unit=mm
